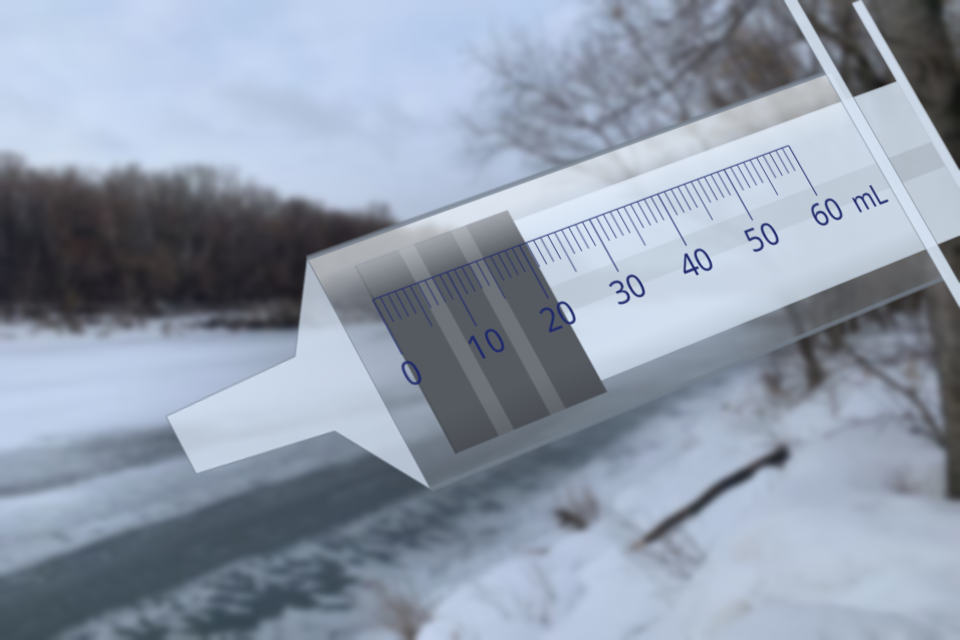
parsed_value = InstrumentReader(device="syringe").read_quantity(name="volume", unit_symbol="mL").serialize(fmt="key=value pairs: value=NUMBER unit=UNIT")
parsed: value=0 unit=mL
